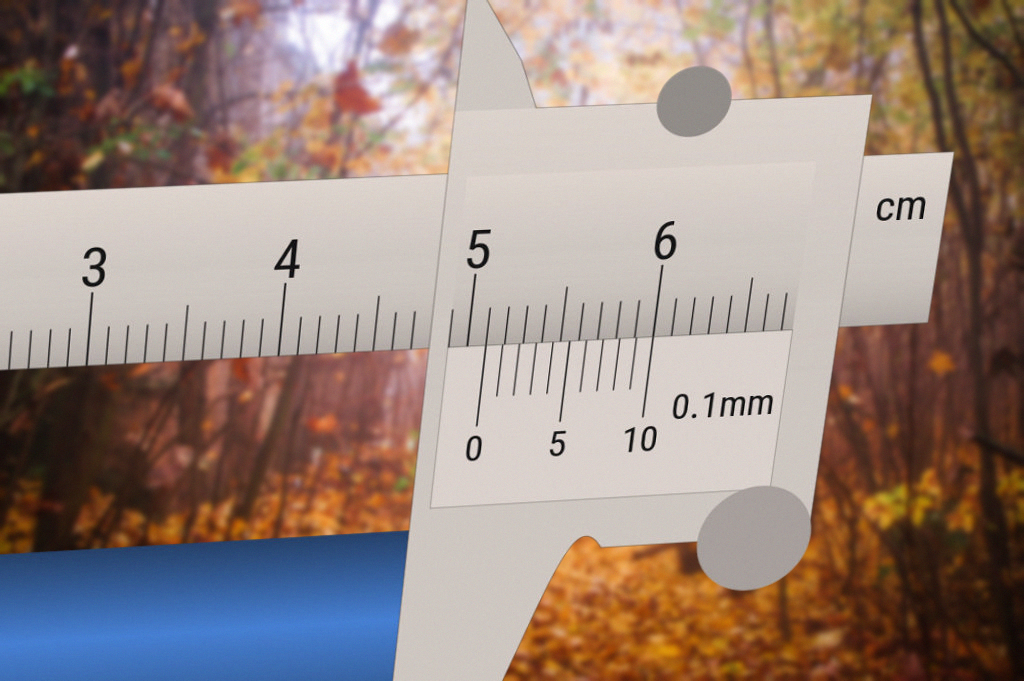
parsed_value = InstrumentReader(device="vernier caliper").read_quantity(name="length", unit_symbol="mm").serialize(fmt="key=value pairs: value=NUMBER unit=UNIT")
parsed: value=51.0 unit=mm
